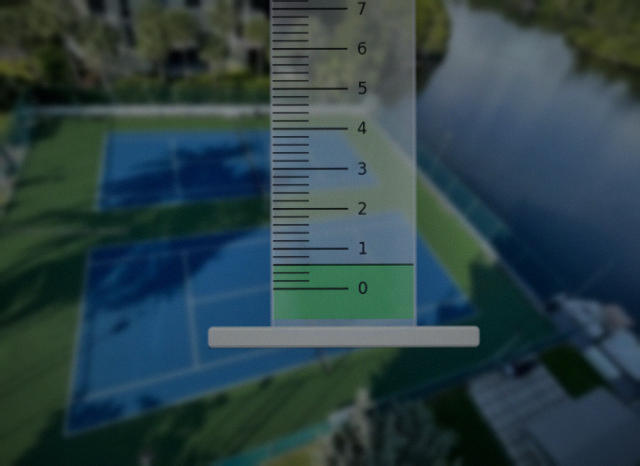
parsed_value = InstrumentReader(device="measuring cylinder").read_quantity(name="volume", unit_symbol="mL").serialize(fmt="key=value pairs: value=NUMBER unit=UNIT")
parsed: value=0.6 unit=mL
